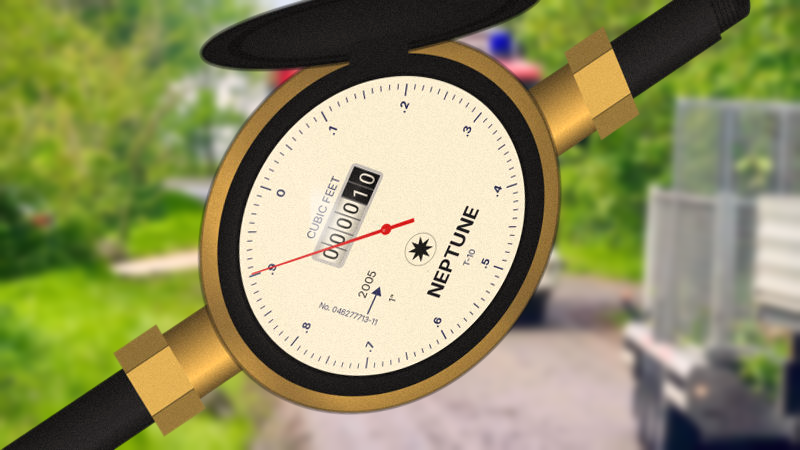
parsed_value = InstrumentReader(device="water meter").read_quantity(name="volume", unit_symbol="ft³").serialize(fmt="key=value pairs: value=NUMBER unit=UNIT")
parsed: value=9.90 unit=ft³
